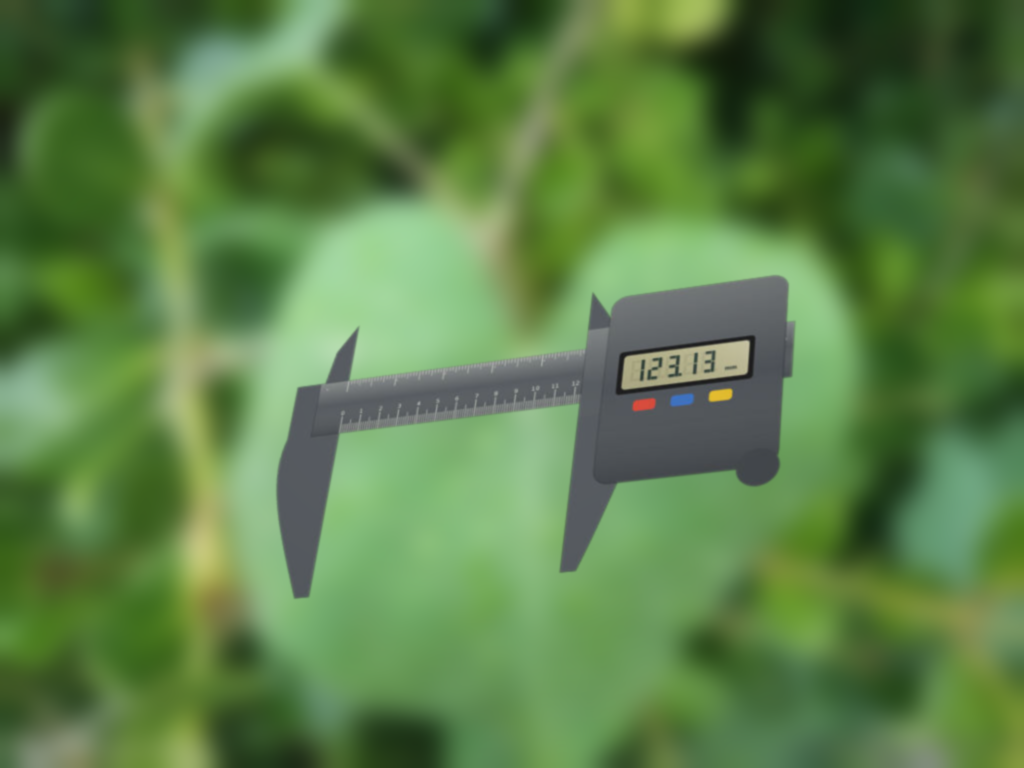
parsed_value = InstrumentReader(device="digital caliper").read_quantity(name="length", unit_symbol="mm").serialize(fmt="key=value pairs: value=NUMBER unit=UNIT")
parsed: value=123.13 unit=mm
